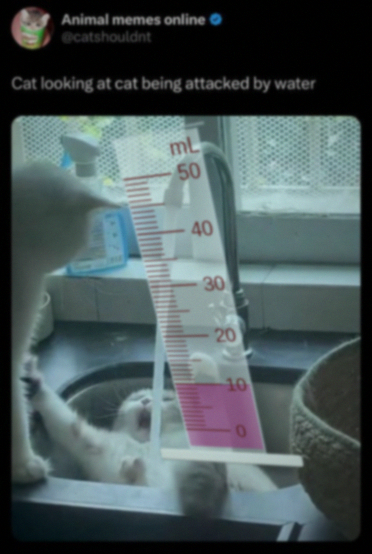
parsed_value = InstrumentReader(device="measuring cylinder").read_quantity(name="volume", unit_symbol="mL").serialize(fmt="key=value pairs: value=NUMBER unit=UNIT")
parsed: value=10 unit=mL
